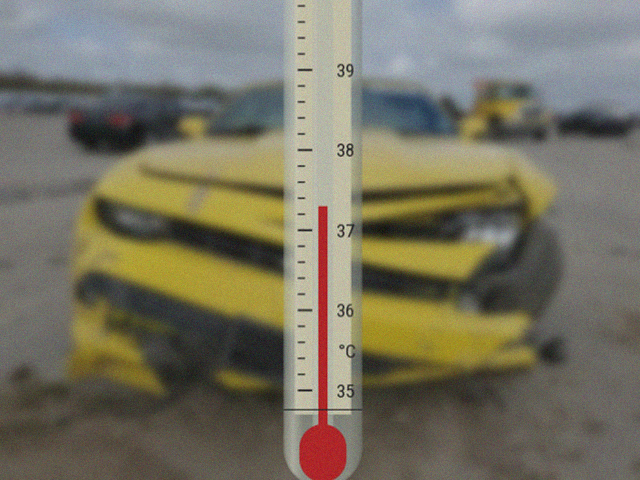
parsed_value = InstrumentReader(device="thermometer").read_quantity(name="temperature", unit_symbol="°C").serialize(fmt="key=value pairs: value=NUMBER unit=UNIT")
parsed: value=37.3 unit=°C
